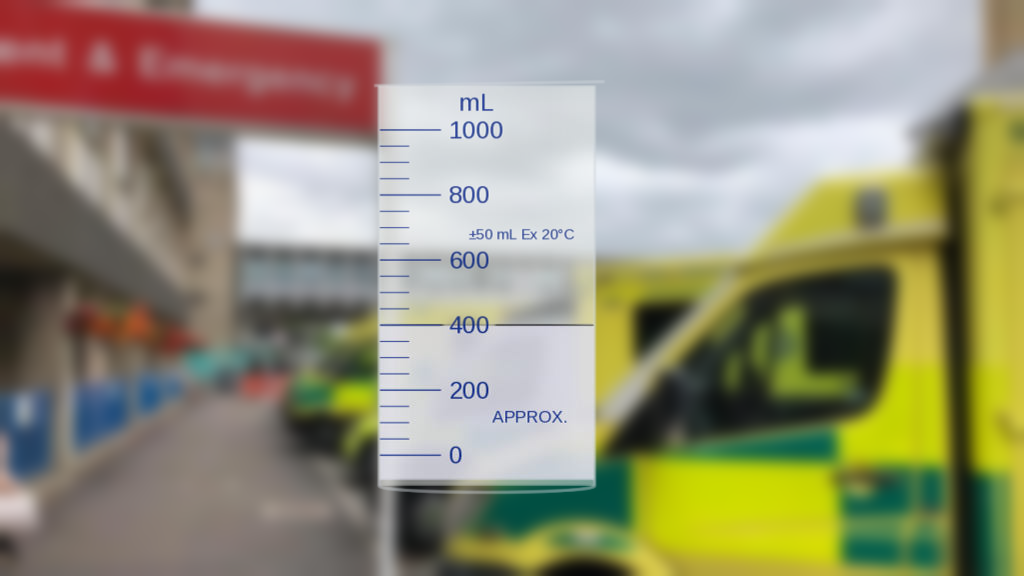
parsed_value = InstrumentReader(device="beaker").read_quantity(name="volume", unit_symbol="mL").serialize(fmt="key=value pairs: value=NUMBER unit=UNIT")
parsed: value=400 unit=mL
